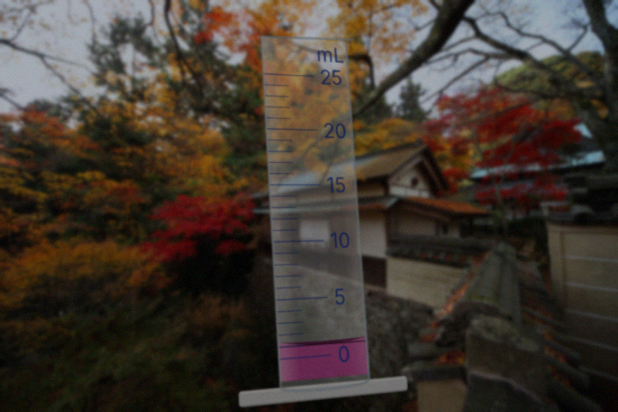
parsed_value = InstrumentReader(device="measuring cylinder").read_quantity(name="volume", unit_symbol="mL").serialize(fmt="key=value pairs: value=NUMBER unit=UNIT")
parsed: value=1 unit=mL
